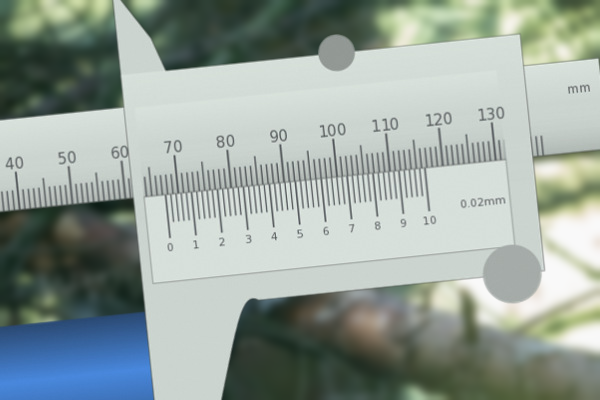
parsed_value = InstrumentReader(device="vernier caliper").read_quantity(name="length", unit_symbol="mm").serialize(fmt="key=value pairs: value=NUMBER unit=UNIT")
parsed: value=67.6 unit=mm
